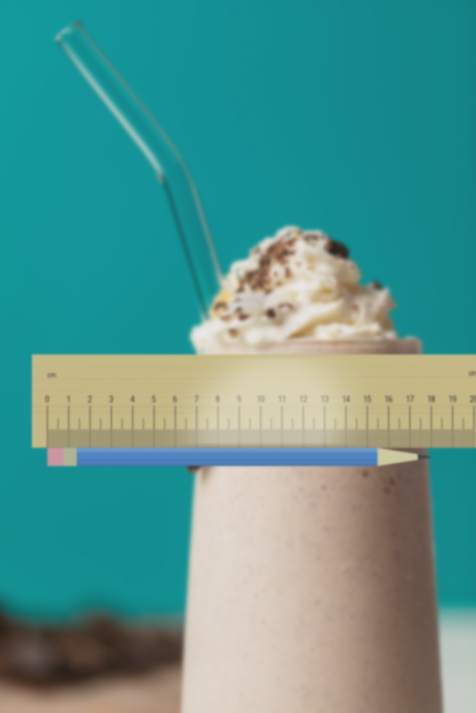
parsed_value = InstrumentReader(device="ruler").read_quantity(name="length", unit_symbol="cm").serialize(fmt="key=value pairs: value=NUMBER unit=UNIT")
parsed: value=18 unit=cm
